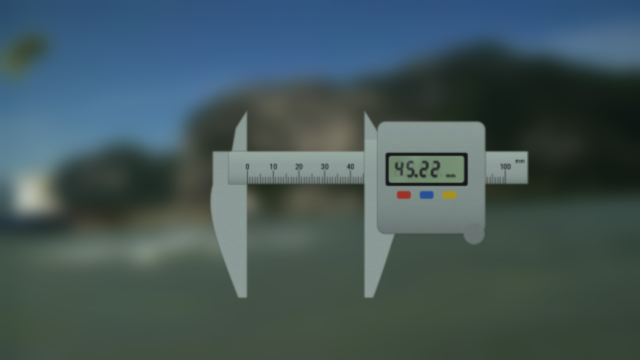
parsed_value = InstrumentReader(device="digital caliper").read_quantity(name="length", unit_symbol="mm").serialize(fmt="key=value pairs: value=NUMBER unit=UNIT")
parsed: value=45.22 unit=mm
